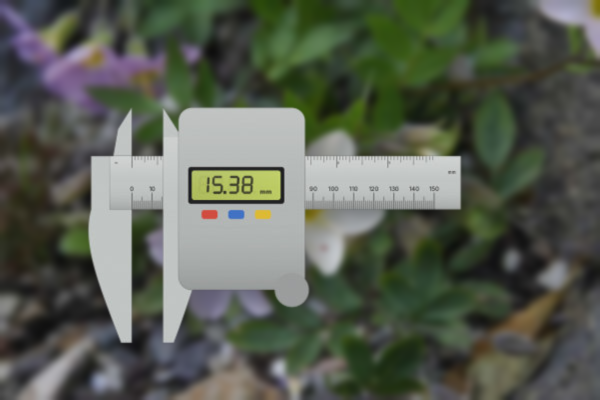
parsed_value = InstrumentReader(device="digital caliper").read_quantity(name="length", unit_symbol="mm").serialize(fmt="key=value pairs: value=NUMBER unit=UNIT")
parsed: value=15.38 unit=mm
